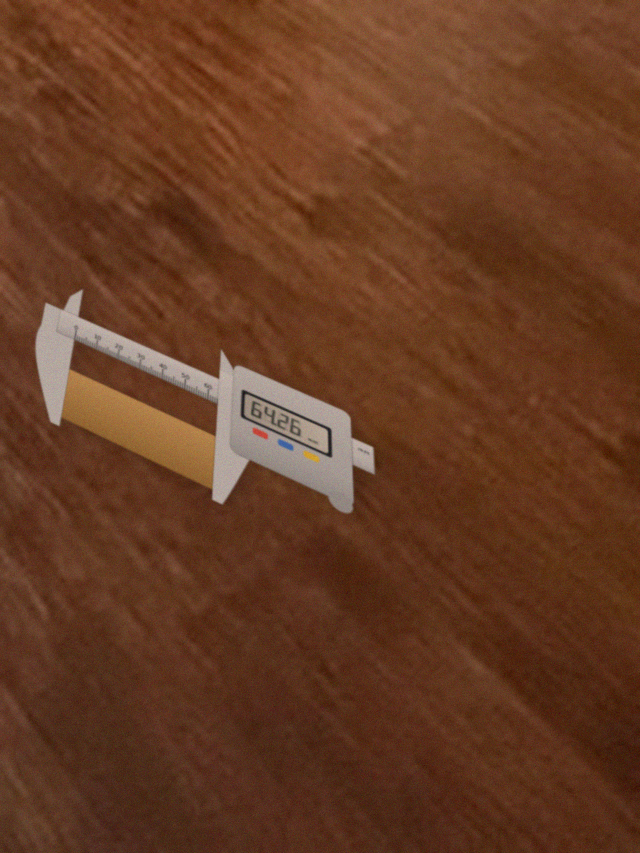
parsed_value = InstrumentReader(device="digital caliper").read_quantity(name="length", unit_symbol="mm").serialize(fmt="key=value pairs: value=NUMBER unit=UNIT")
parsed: value=64.26 unit=mm
